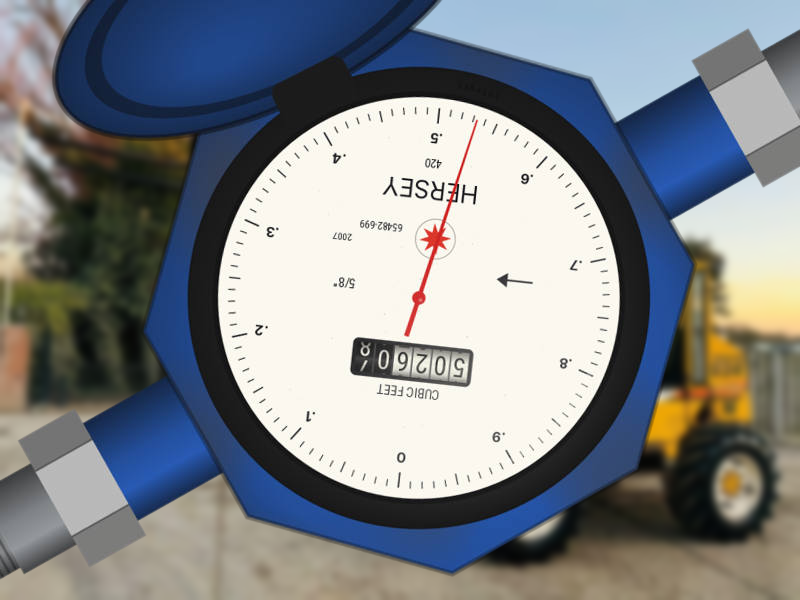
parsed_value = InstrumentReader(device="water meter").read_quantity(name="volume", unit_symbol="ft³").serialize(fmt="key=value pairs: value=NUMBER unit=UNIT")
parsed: value=502607.53 unit=ft³
